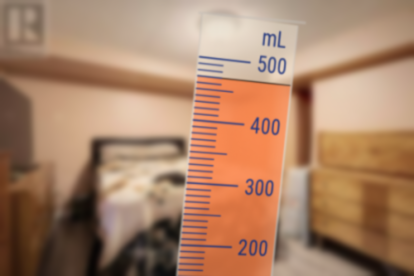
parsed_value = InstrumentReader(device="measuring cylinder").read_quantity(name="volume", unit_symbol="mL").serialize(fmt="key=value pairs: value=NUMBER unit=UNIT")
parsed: value=470 unit=mL
